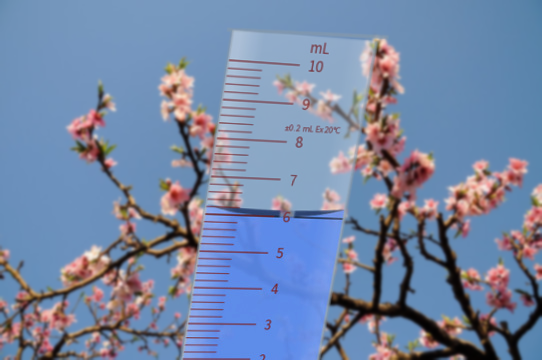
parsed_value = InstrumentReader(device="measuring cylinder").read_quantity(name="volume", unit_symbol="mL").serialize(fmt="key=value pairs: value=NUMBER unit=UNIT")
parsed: value=6 unit=mL
